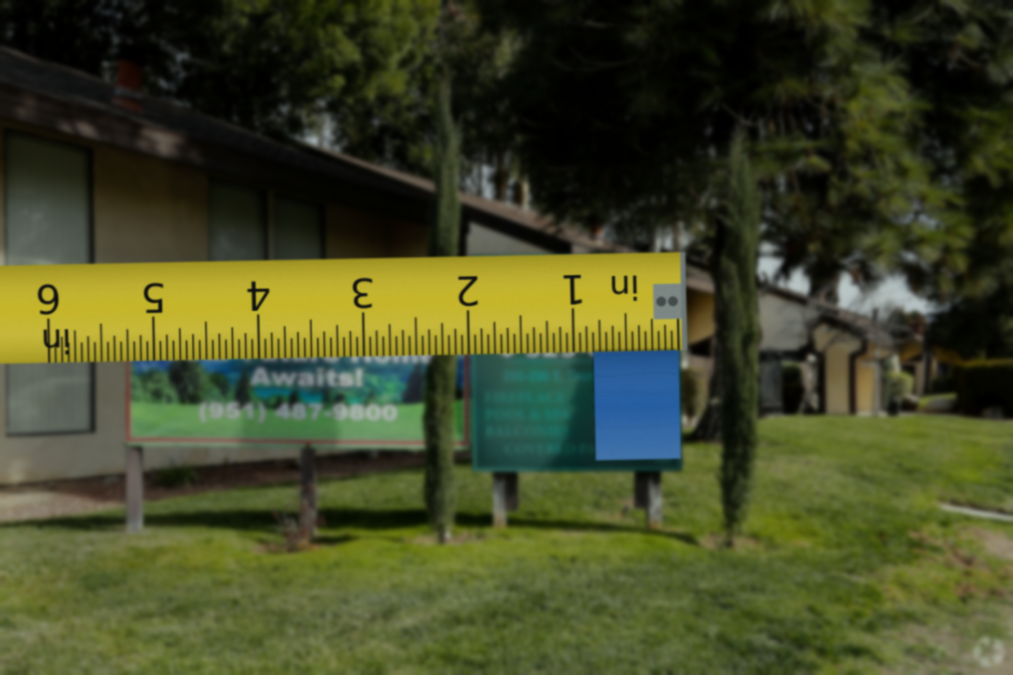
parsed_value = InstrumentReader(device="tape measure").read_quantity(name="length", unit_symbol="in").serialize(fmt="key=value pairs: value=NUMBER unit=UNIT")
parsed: value=0.8125 unit=in
